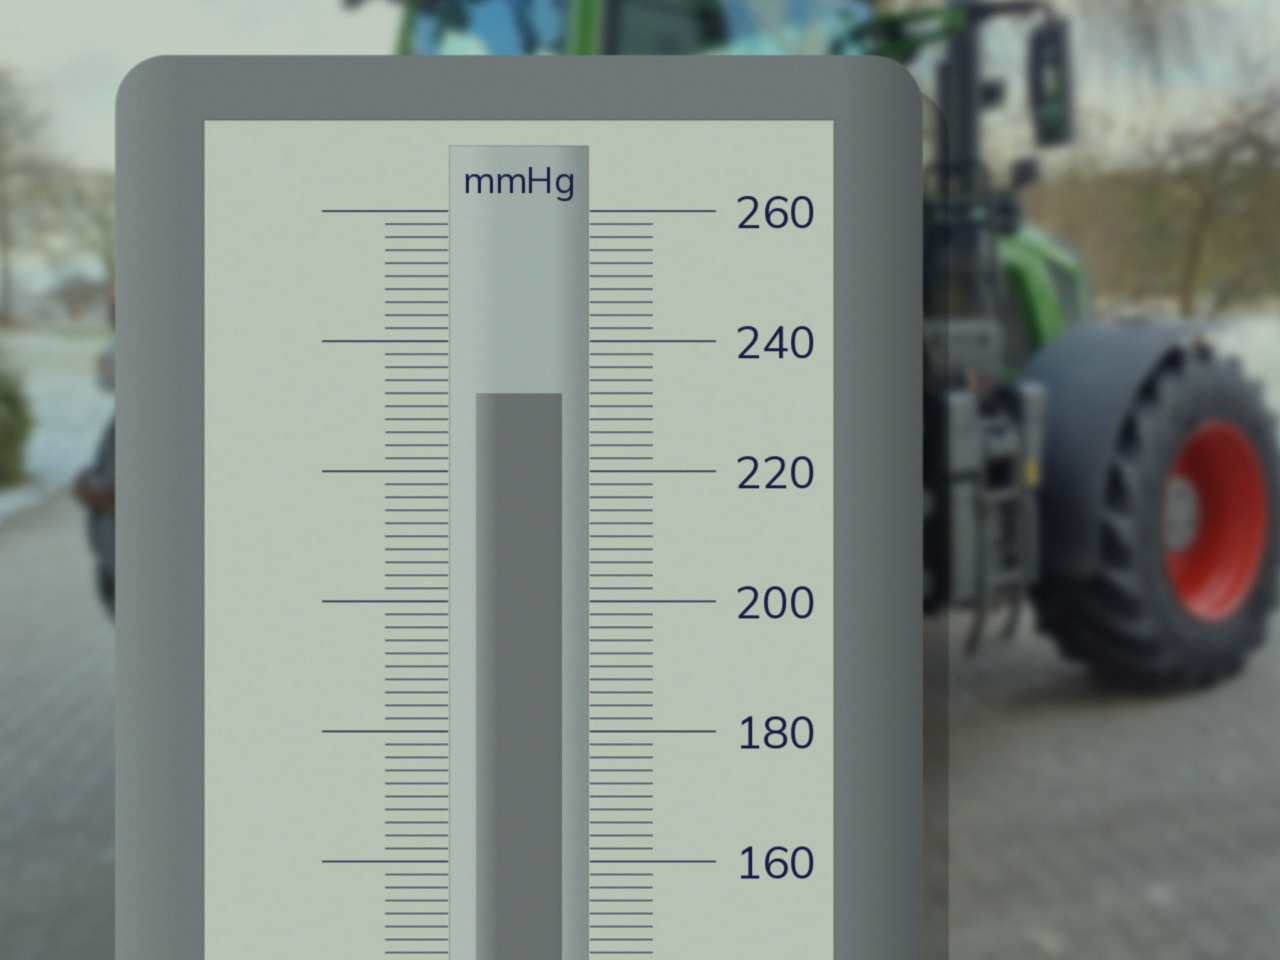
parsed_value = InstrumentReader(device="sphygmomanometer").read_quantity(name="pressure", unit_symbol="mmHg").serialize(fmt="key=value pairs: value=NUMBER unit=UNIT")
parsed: value=232 unit=mmHg
